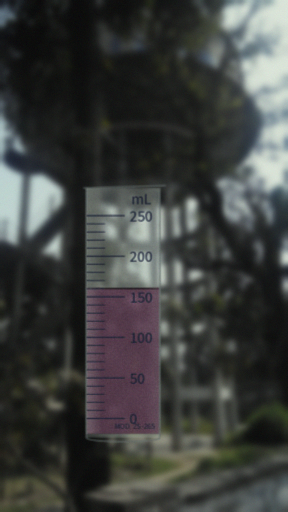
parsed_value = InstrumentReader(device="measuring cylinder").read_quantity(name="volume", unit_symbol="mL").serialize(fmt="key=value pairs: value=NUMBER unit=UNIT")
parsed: value=160 unit=mL
